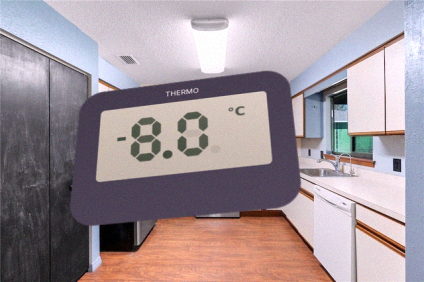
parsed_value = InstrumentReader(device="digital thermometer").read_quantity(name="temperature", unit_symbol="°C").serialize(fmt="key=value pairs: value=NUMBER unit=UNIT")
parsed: value=-8.0 unit=°C
